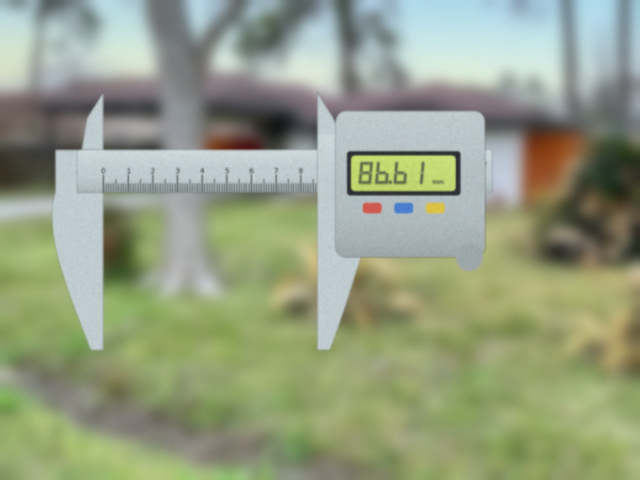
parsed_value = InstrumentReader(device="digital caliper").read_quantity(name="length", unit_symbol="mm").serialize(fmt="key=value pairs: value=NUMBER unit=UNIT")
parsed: value=86.61 unit=mm
